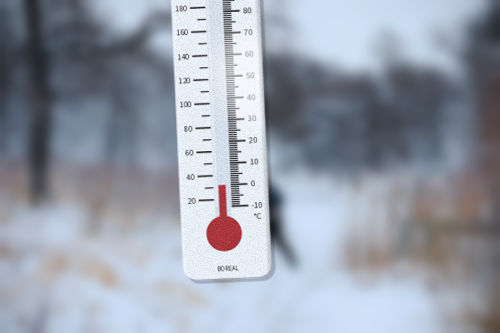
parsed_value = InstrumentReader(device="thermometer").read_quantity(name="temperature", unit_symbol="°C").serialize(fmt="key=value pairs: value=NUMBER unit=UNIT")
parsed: value=0 unit=°C
